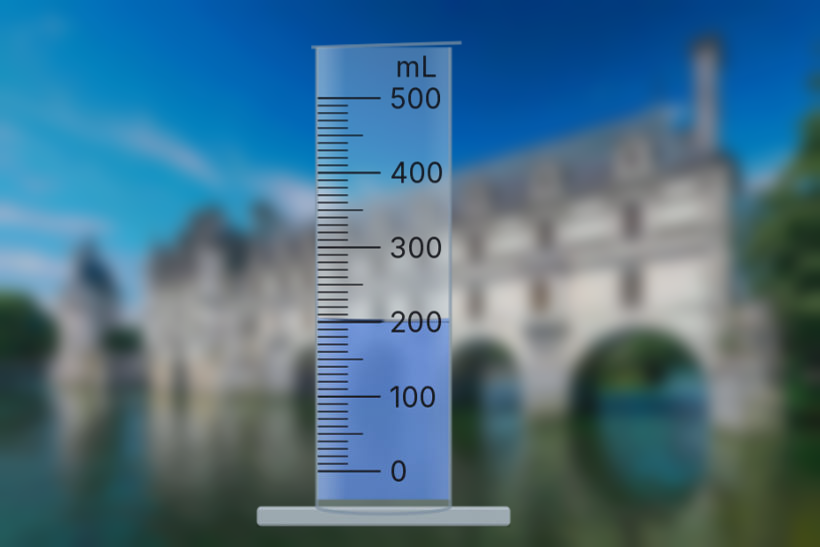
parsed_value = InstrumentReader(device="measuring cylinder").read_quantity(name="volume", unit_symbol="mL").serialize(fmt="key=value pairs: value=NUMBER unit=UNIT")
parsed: value=200 unit=mL
